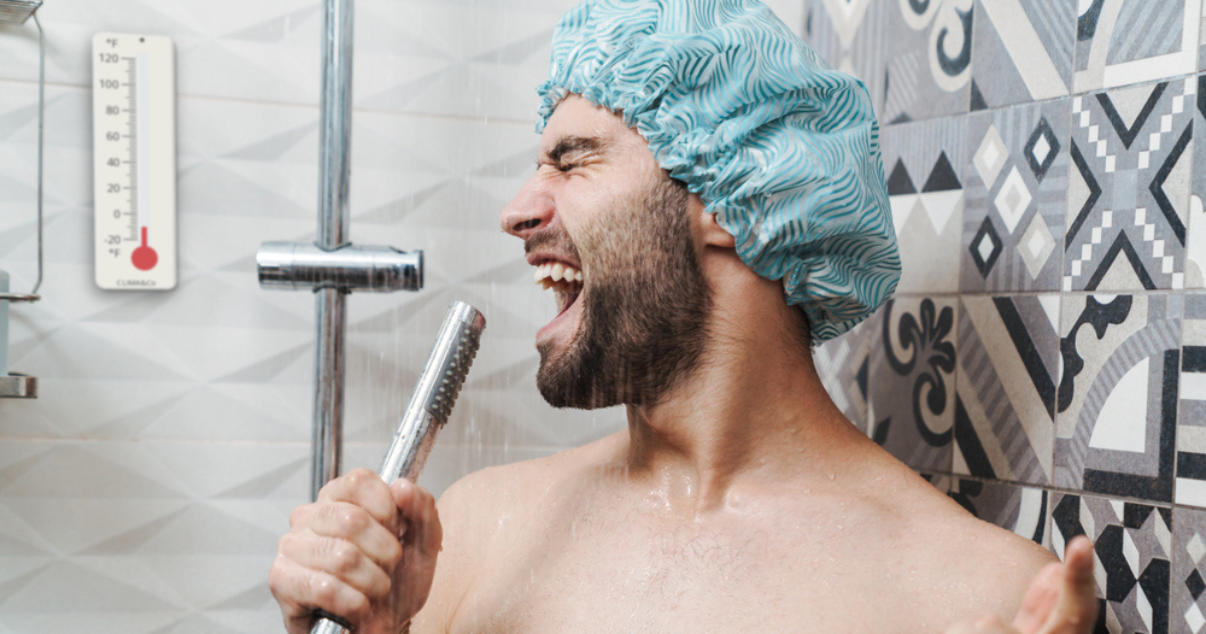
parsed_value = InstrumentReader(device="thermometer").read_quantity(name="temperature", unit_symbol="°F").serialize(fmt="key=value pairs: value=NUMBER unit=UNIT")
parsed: value=-10 unit=°F
